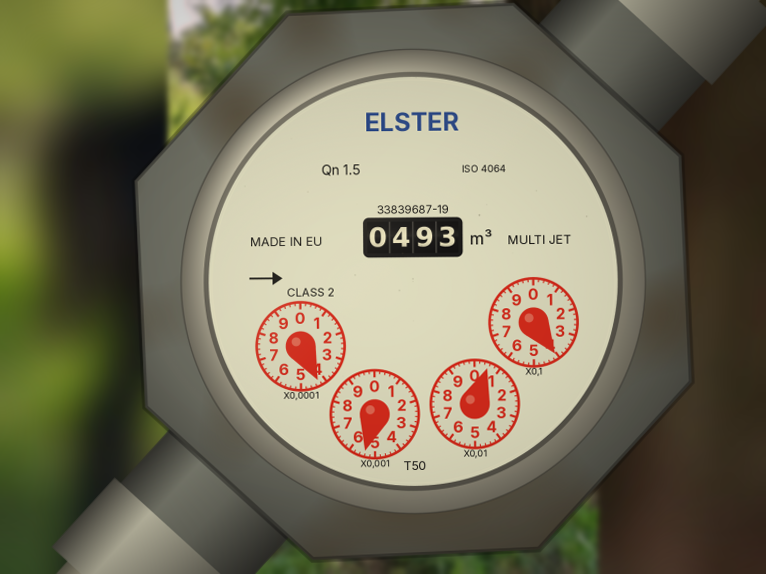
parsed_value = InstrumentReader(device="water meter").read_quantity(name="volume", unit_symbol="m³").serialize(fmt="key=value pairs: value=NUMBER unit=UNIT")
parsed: value=493.4054 unit=m³
